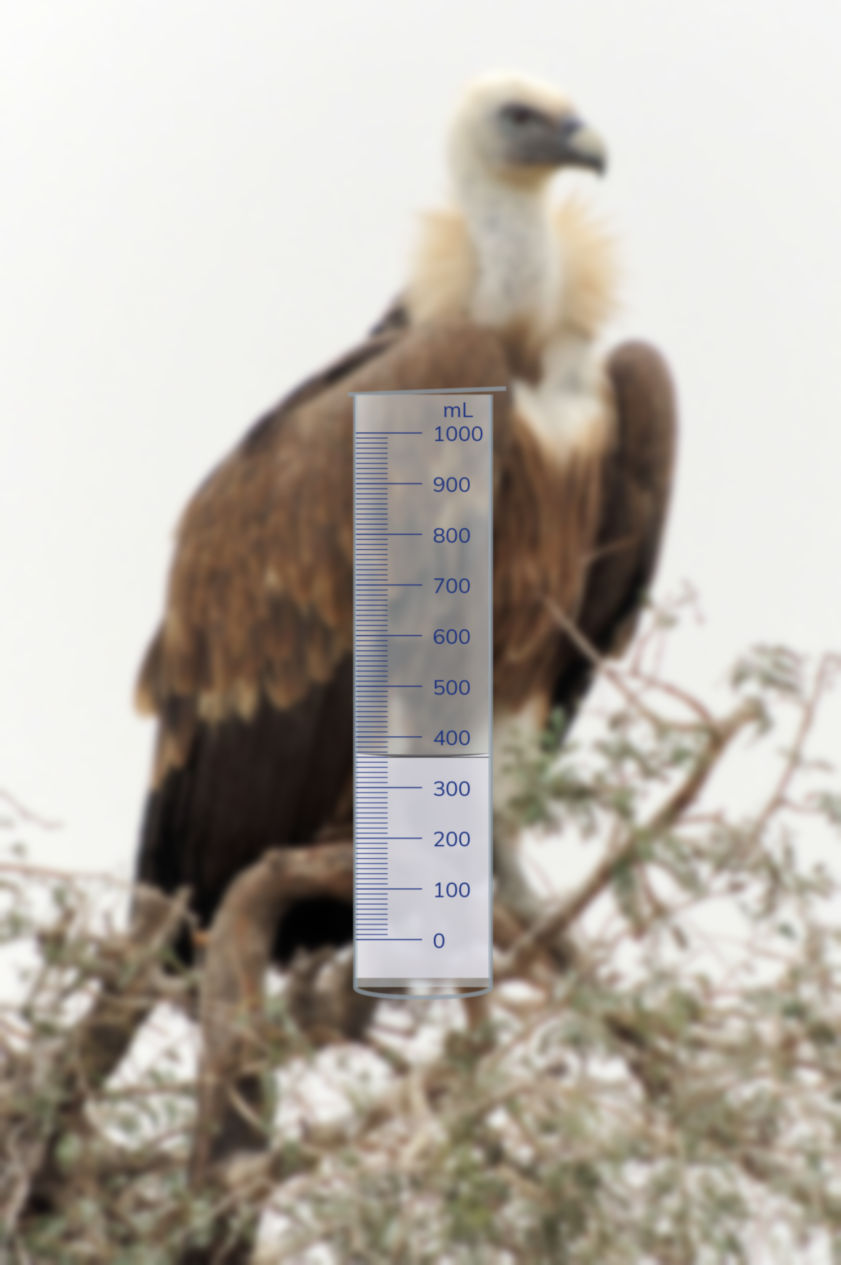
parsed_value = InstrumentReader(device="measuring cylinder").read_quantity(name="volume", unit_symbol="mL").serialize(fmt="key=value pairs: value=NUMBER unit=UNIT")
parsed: value=360 unit=mL
